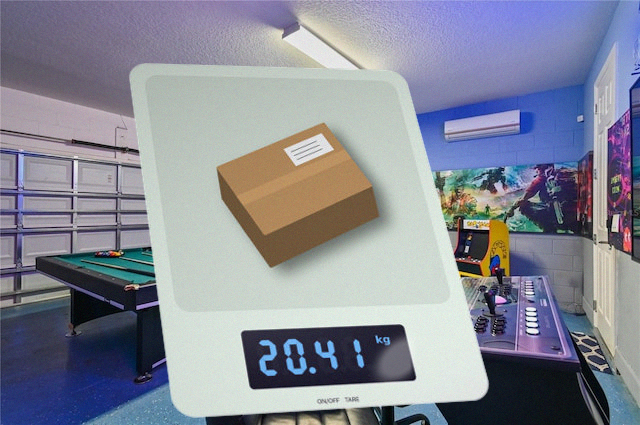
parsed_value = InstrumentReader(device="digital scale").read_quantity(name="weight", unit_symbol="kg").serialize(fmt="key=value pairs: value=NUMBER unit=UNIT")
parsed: value=20.41 unit=kg
